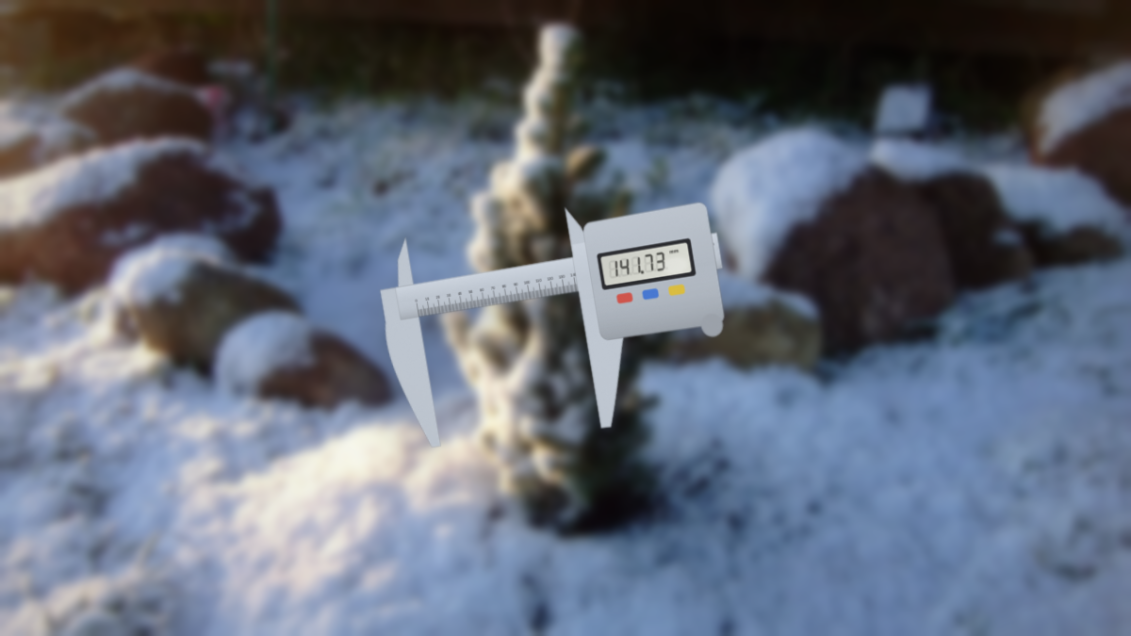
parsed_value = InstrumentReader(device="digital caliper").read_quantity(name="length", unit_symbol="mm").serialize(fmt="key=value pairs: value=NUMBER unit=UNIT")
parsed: value=141.73 unit=mm
